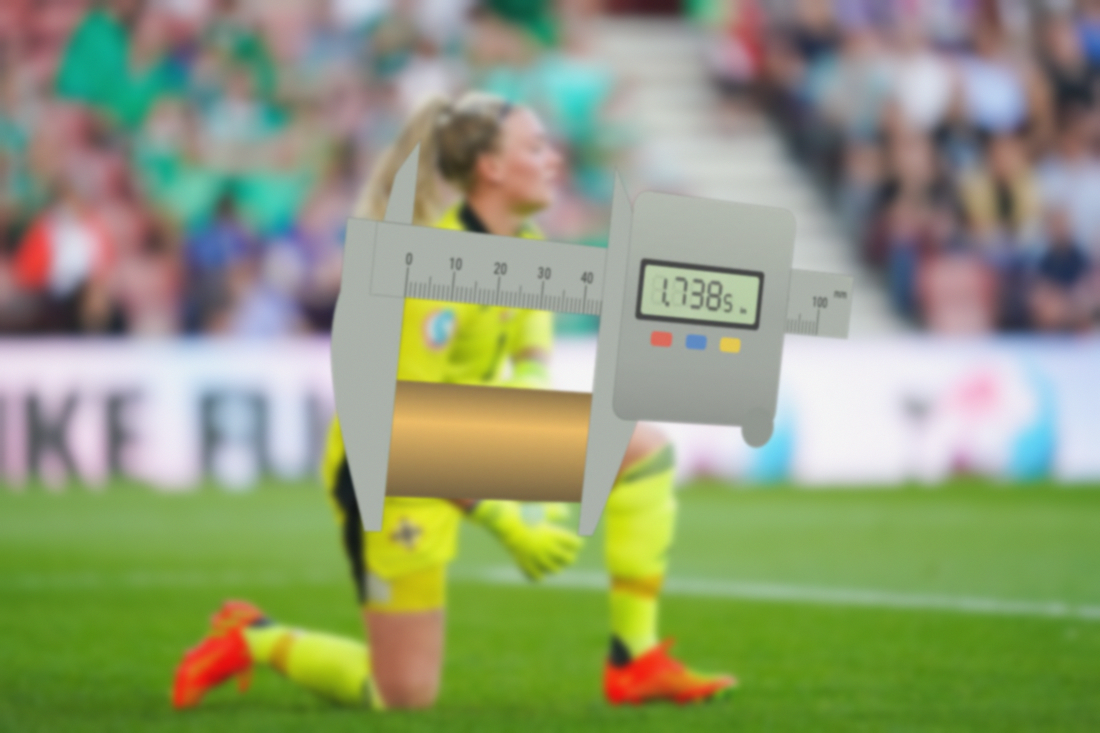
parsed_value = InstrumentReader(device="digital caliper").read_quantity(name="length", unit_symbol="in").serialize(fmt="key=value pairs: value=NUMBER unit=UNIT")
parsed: value=1.7385 unit=in
